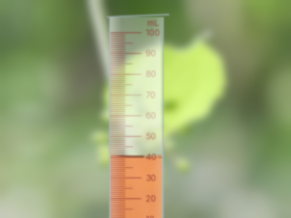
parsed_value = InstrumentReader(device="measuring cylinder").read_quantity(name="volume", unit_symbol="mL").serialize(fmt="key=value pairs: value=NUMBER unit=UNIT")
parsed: value=40 unit=mL
